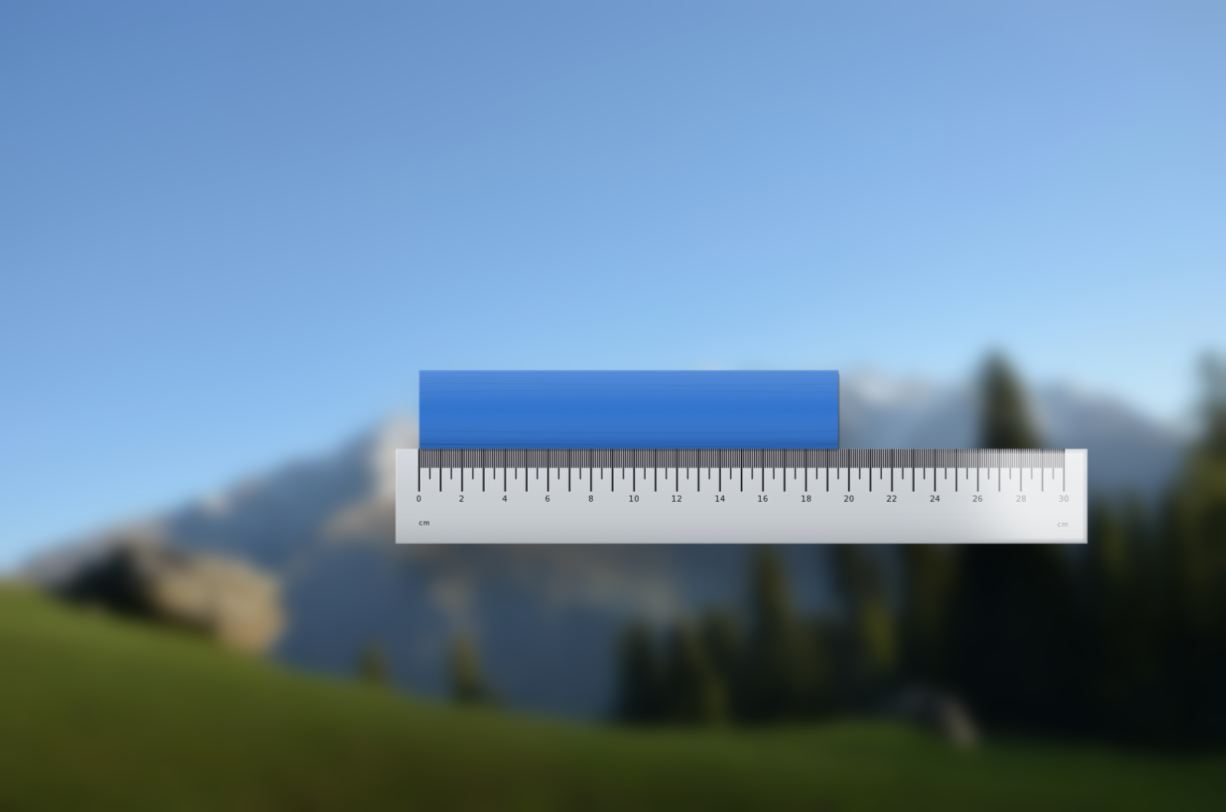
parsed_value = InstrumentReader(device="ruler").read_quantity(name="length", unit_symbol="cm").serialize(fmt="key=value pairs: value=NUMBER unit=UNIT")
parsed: value=19.5 unit=cm
